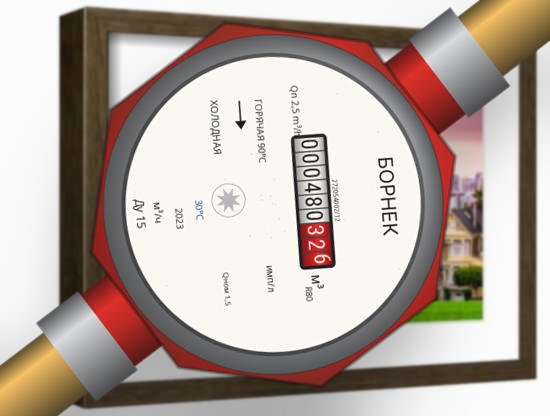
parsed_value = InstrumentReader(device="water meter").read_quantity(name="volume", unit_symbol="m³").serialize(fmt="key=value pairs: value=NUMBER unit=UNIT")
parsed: value=480.326 unit=m³
